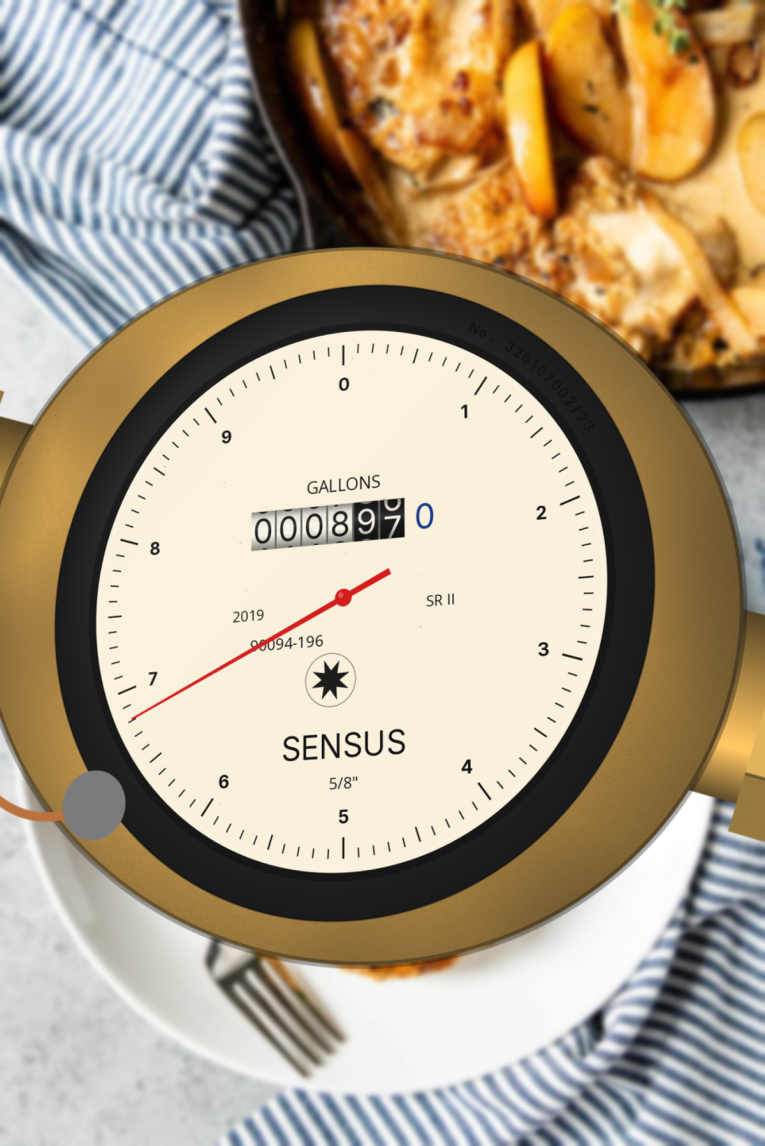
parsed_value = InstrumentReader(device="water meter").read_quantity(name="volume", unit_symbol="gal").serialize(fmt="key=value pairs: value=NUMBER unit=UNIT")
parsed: value=8966.8 unit=gal
